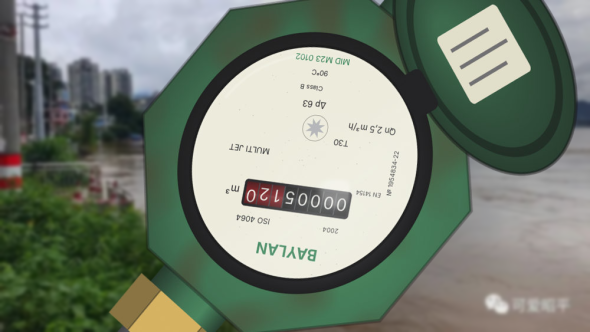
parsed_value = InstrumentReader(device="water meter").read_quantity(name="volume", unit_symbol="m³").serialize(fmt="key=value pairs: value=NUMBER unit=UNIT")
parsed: value=5.120 unit=m³
